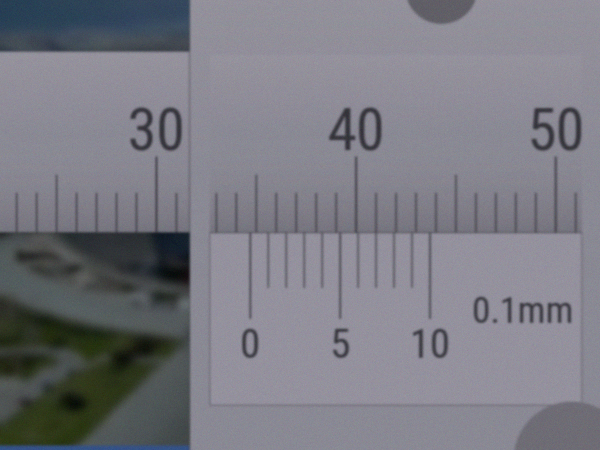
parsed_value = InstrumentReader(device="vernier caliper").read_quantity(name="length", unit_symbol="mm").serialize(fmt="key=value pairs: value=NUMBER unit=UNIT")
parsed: value=34.7 unit=mm
